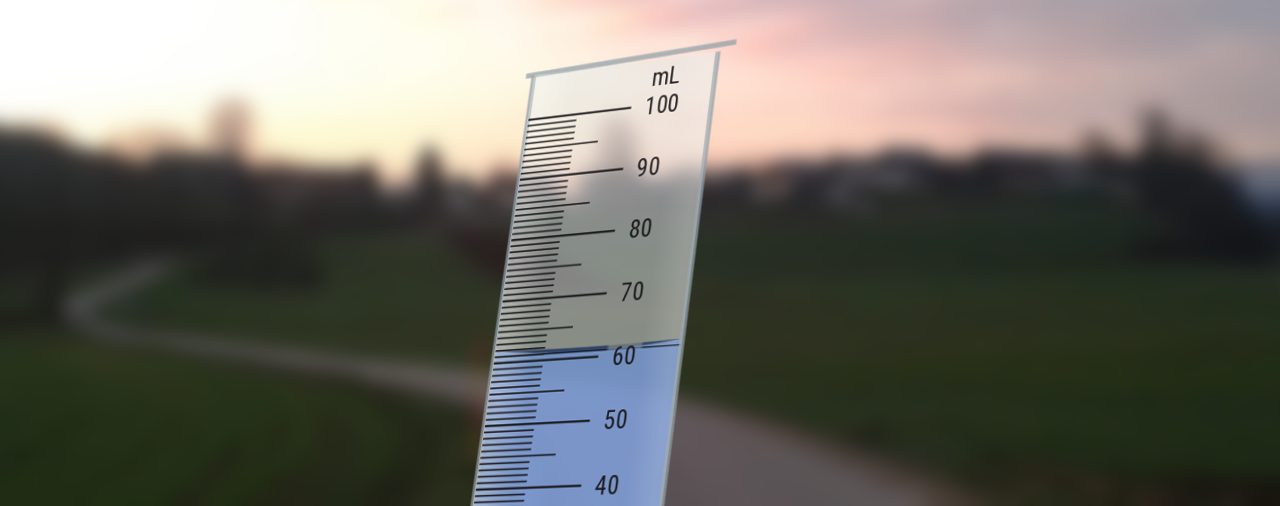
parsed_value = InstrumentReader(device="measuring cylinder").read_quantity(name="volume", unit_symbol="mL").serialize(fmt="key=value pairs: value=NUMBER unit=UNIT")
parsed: value=61 unit=mL
